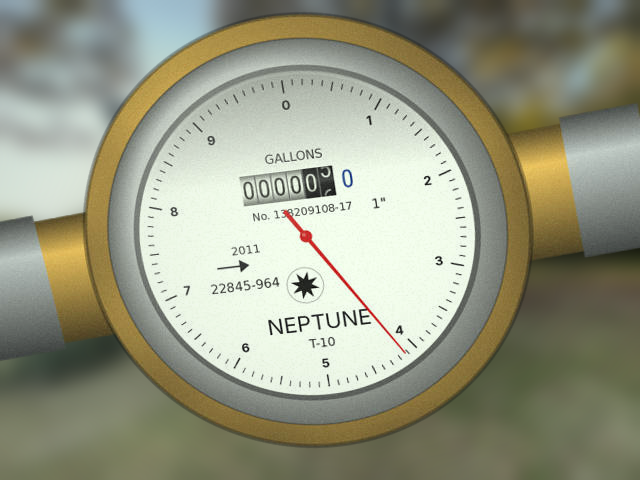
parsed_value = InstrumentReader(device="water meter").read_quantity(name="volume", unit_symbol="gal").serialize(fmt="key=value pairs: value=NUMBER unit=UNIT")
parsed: value=54.1 unit=gal
